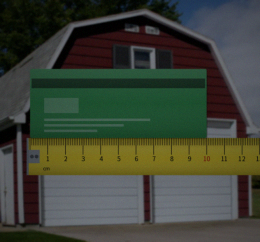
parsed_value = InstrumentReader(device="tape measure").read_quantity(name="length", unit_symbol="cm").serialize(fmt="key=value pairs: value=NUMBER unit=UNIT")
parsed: value=10 unit=cm
